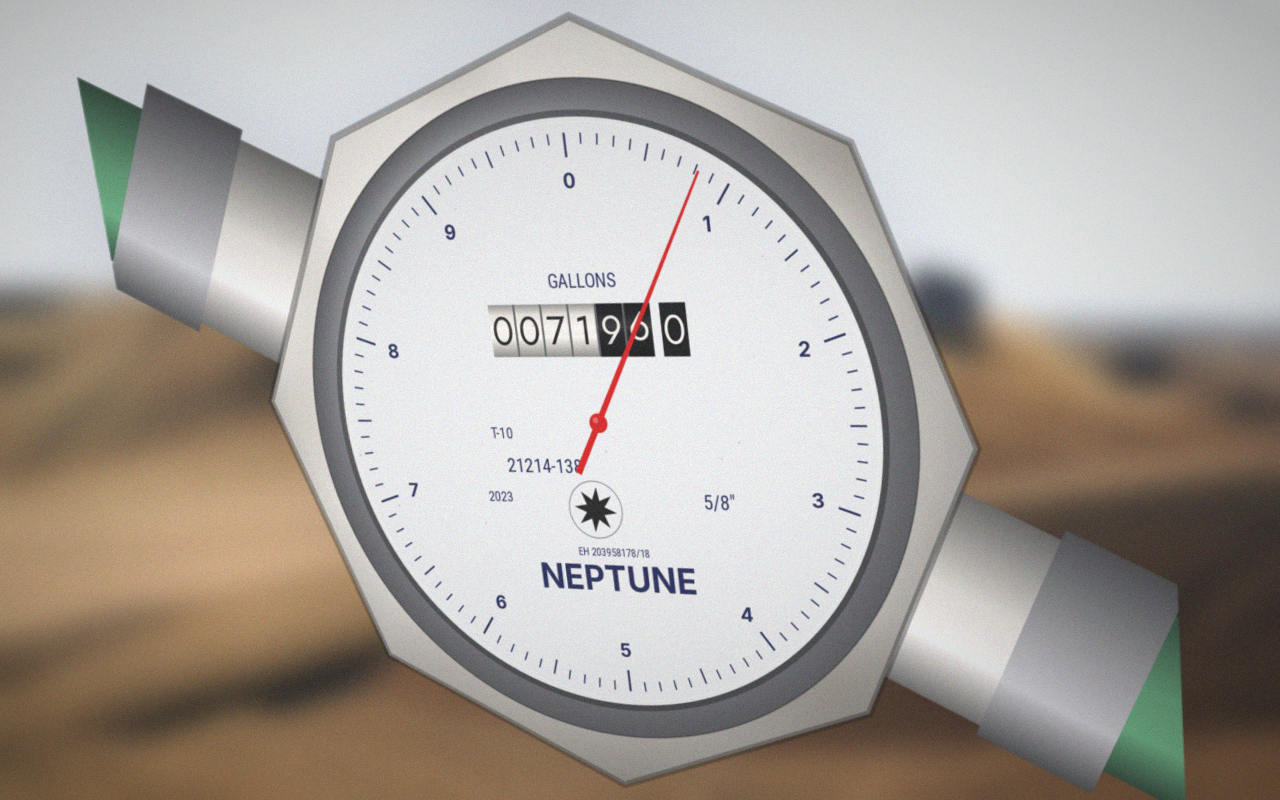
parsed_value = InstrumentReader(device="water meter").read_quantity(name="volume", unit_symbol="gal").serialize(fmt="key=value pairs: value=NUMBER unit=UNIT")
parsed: value=71960.8 unit=gal
